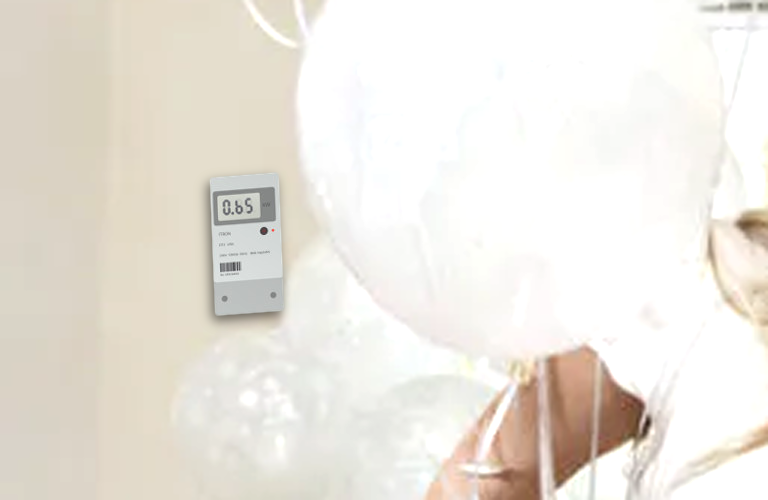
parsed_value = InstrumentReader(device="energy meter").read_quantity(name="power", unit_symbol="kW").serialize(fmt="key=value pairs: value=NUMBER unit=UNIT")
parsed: value=0.65 unit=kW
